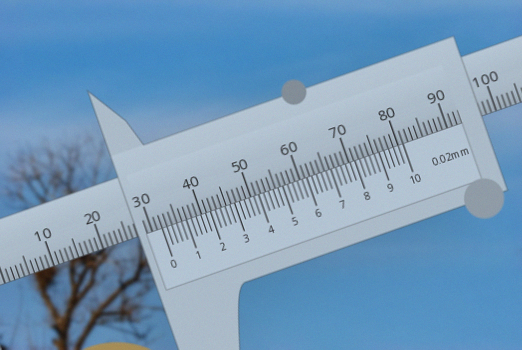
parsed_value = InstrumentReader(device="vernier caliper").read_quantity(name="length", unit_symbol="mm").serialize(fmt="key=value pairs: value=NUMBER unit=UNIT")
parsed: value=32.0 unit=mm
